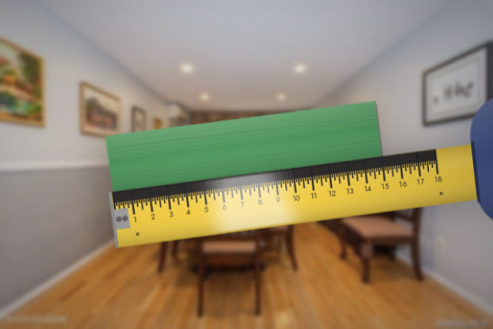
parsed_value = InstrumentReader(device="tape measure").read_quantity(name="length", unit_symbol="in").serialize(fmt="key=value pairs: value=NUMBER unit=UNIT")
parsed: value=15 unit=in
